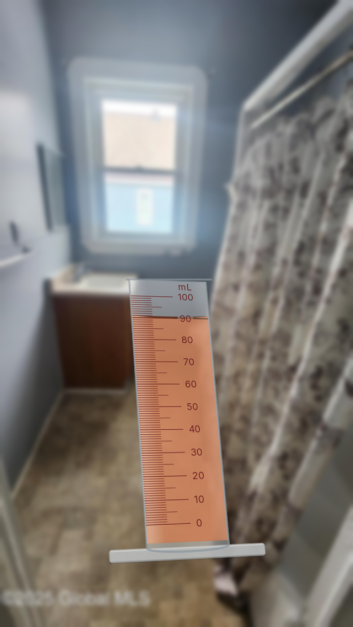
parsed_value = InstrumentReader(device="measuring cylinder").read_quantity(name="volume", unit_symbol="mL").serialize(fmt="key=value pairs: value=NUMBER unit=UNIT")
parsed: value=90 unit=mL
